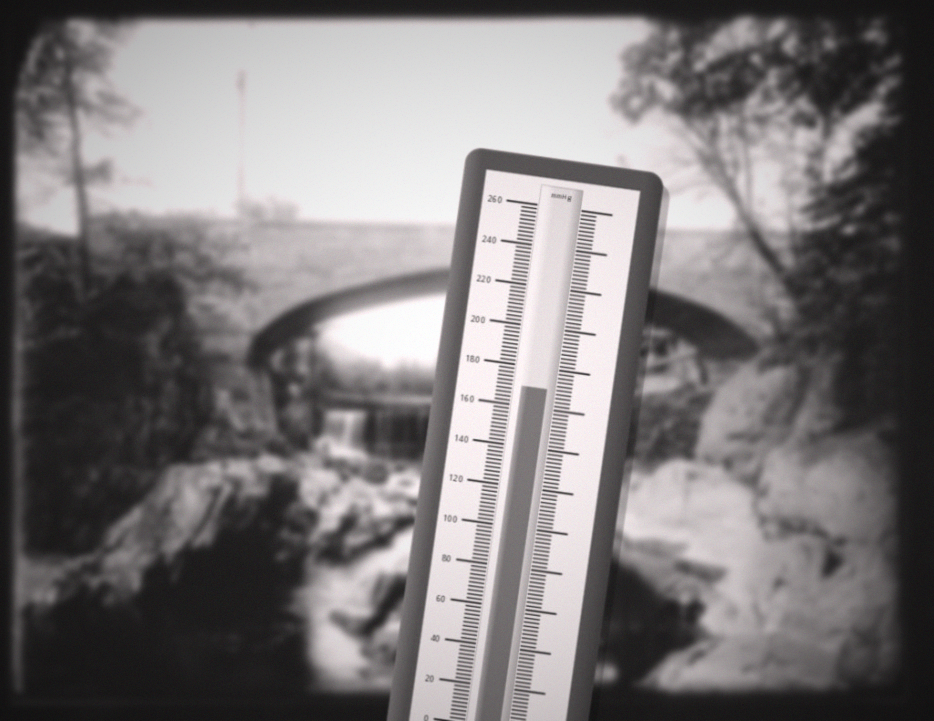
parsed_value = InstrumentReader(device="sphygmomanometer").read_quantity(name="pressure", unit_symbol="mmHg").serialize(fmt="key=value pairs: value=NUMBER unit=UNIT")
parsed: value=170 unit=mmHg
